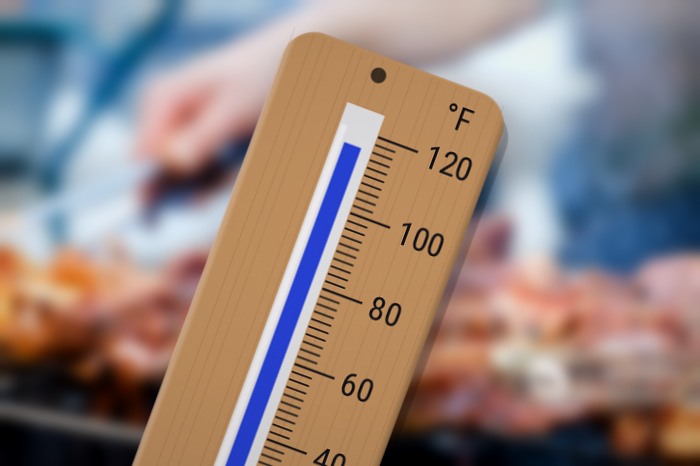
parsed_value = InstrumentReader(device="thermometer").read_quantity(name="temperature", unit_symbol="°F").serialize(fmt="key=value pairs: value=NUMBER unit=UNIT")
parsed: value=116 unit=°F
